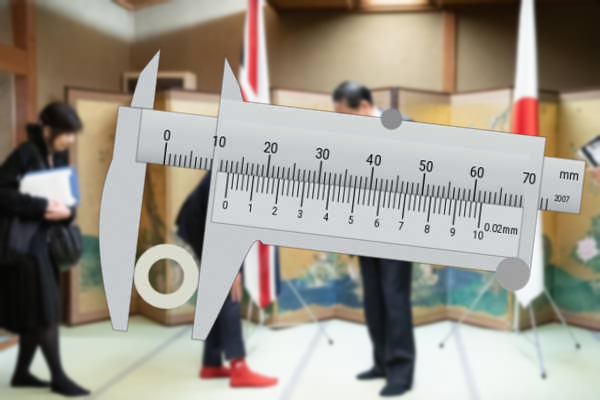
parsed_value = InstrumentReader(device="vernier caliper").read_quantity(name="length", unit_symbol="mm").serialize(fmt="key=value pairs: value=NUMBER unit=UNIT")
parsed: value=12.5 unit=mm
